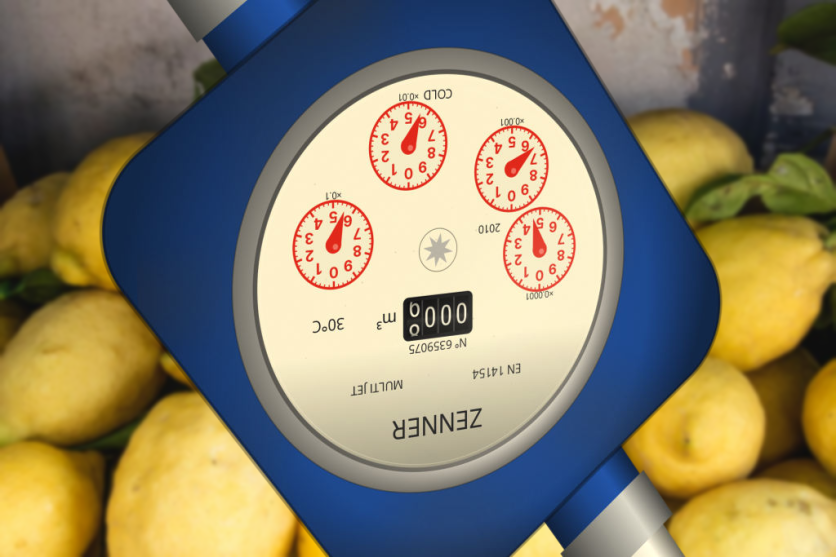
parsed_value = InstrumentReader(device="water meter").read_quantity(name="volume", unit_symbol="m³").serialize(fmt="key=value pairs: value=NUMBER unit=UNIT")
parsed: value=8.5564 unit=m³
